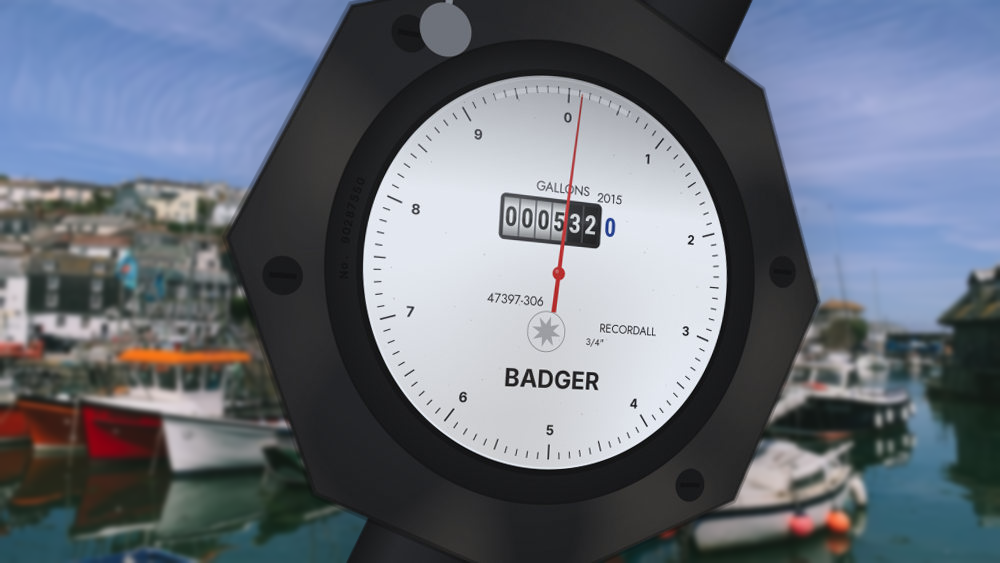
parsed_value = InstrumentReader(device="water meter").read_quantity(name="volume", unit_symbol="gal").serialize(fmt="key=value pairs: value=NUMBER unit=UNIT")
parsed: value=5320.1 unit=gal
